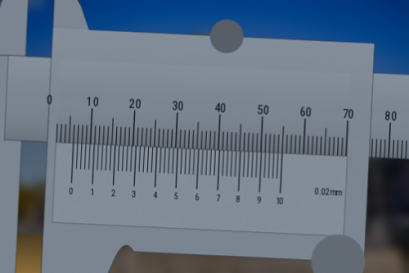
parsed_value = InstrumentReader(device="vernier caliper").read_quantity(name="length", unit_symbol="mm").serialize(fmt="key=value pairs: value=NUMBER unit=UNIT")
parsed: value=6.0 unit=mm
